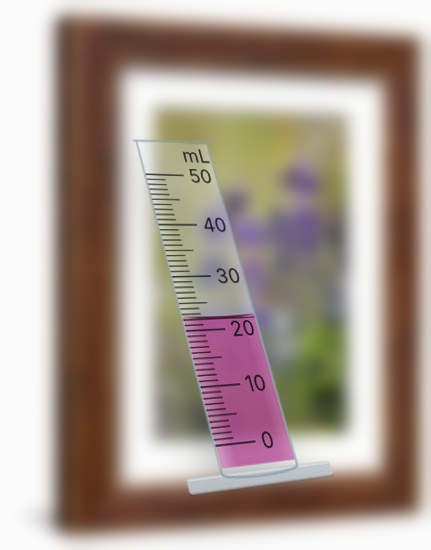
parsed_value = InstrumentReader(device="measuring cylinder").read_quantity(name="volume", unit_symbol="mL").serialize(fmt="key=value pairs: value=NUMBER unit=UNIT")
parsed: value=22 unit=mL
